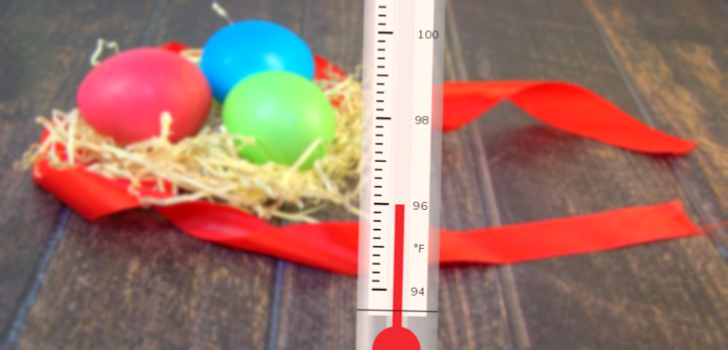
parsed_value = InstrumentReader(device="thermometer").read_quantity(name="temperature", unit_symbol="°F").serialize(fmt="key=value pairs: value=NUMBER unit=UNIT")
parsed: value=96 unit=°F
